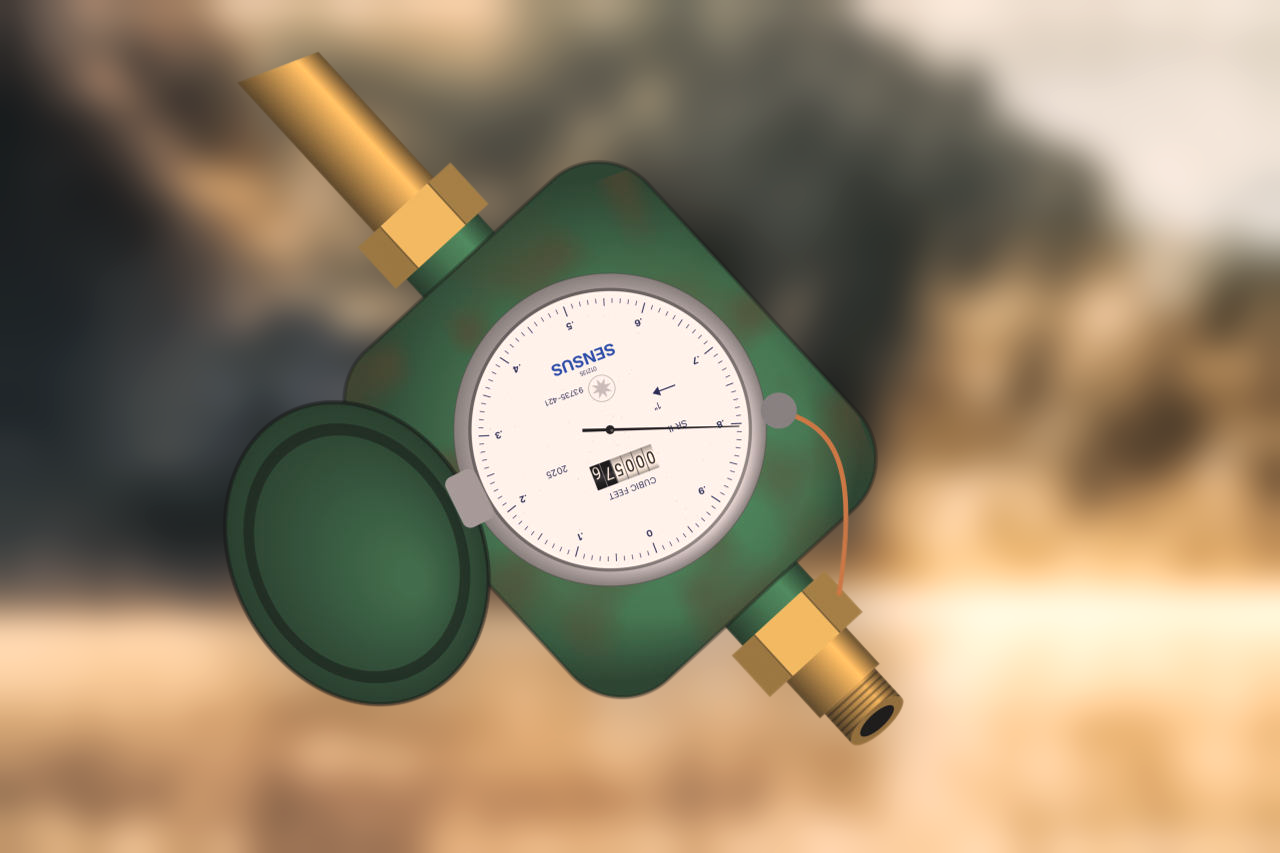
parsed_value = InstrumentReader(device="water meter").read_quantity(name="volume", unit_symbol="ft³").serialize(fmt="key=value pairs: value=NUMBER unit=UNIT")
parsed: value=575.80 unit=ft³
